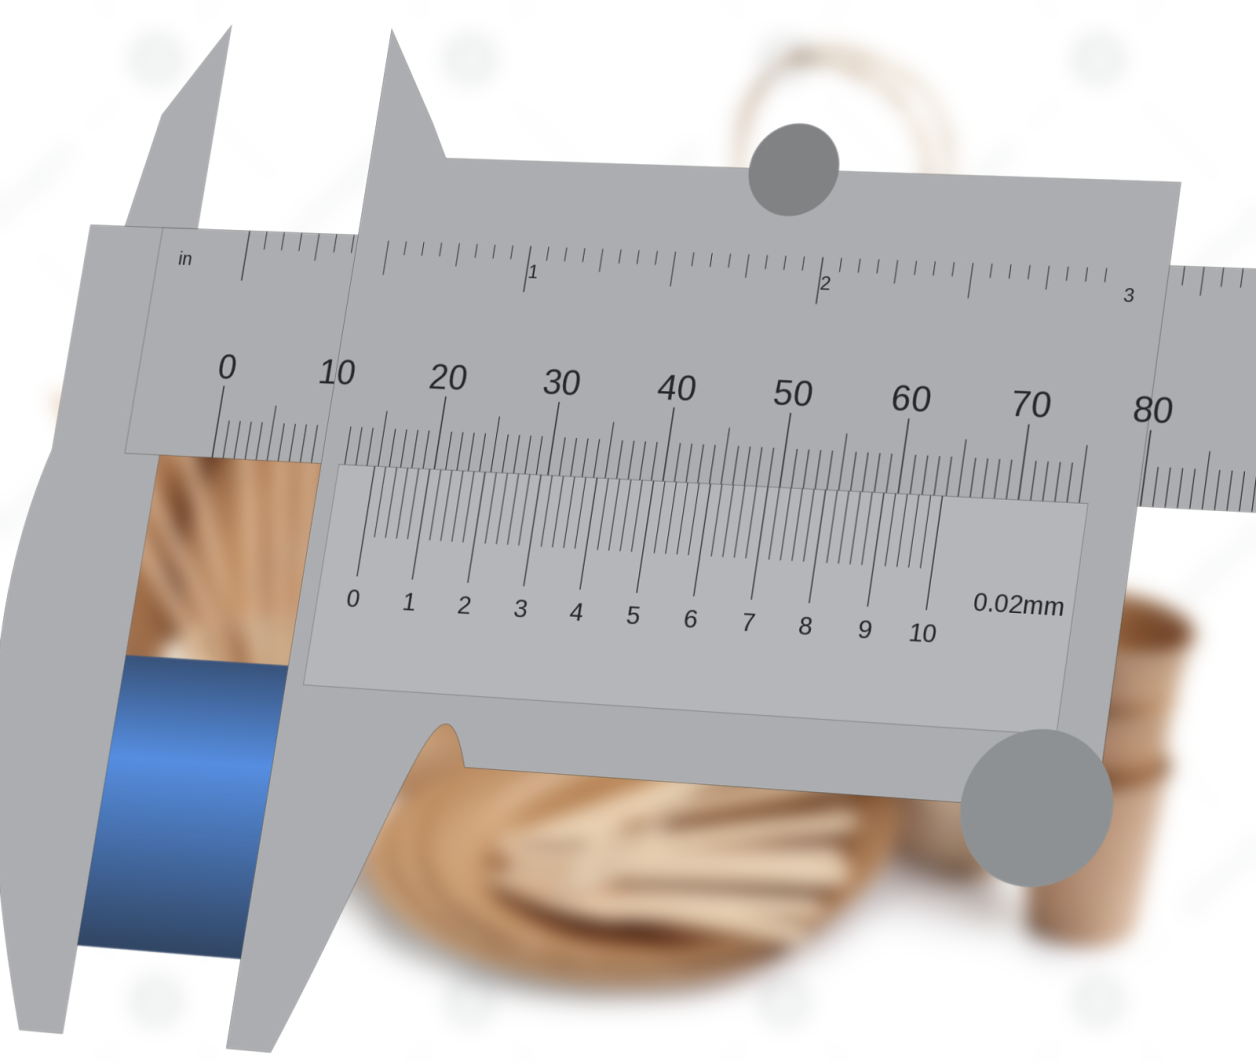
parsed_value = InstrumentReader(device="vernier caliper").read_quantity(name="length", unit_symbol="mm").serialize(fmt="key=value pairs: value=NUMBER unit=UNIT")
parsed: value=14.7 unit=mm
